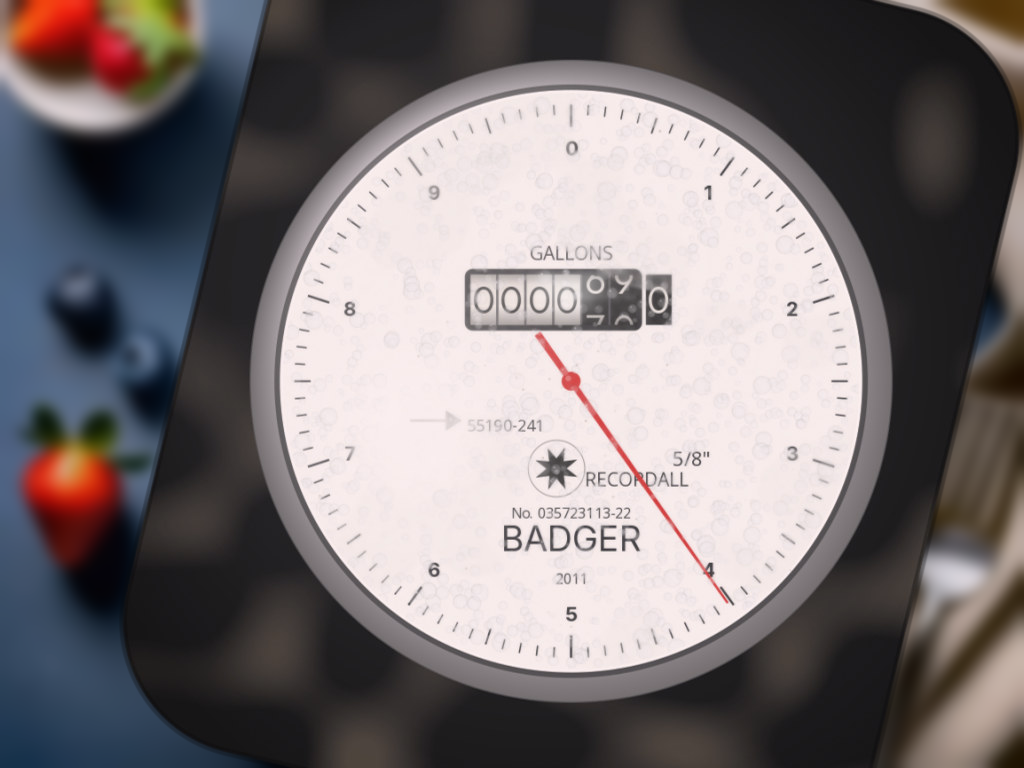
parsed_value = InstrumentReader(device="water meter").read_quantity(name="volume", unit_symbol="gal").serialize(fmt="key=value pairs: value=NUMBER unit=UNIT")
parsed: value=694.0 unit=gal
